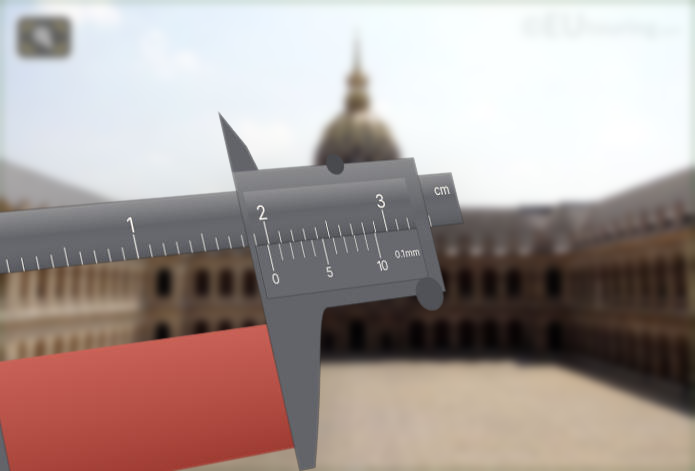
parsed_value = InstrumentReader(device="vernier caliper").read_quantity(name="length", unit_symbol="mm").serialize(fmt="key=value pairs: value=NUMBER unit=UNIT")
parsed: value=19.9 unit=mm
